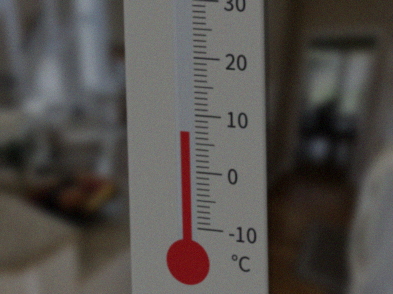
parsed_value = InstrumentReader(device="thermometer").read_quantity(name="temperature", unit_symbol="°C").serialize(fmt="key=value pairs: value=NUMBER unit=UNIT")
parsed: value=7 unit=°C
